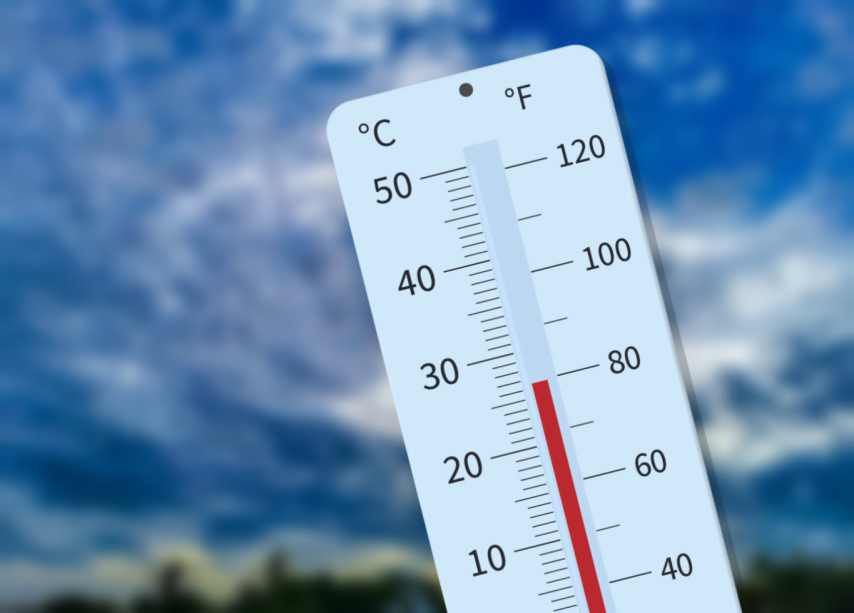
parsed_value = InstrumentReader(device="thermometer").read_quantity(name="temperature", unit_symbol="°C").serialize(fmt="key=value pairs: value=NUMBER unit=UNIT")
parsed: value=26.5 unit=°C
